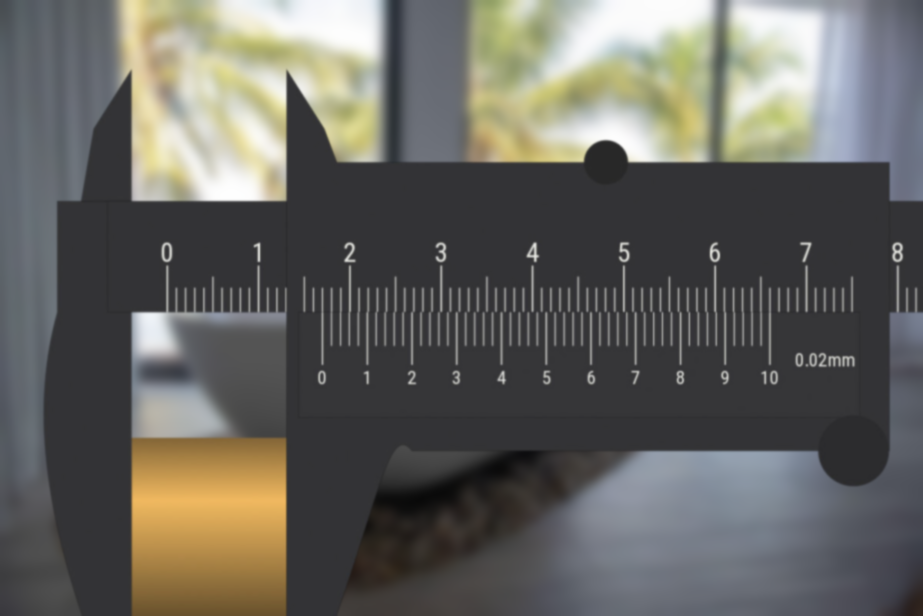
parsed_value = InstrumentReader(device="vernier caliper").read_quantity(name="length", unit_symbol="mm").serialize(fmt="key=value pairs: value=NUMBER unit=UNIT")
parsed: value=17.0 unit=mm
